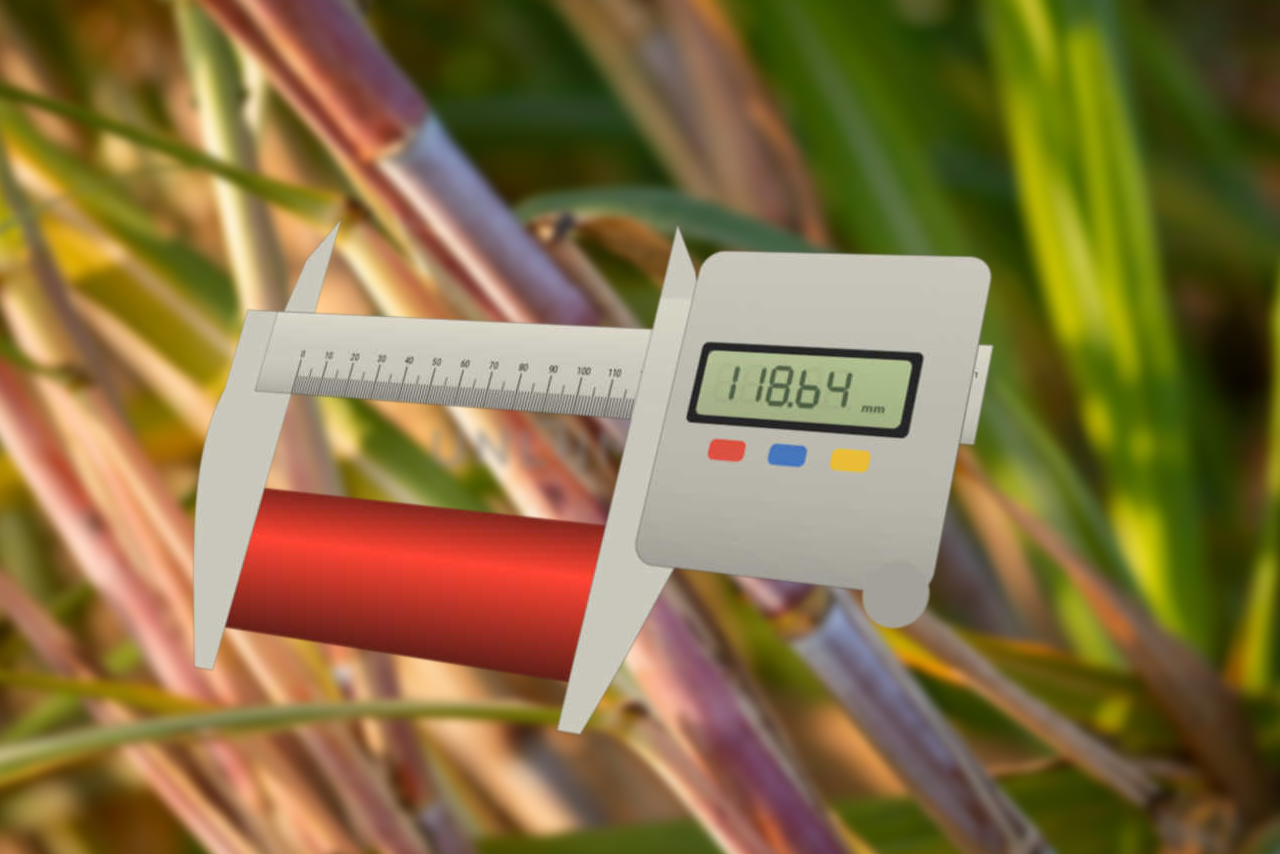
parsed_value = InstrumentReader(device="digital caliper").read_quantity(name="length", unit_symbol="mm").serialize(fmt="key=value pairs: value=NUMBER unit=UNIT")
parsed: value=118.64 unit=mm
